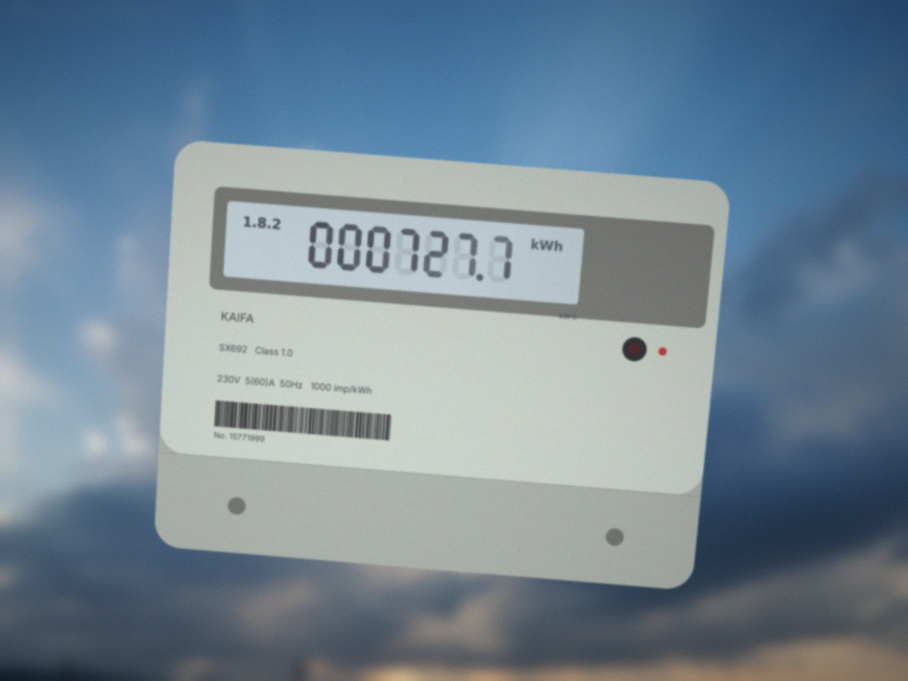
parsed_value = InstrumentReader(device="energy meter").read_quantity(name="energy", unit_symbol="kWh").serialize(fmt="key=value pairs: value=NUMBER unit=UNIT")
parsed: value=727.7 unit=kWh
